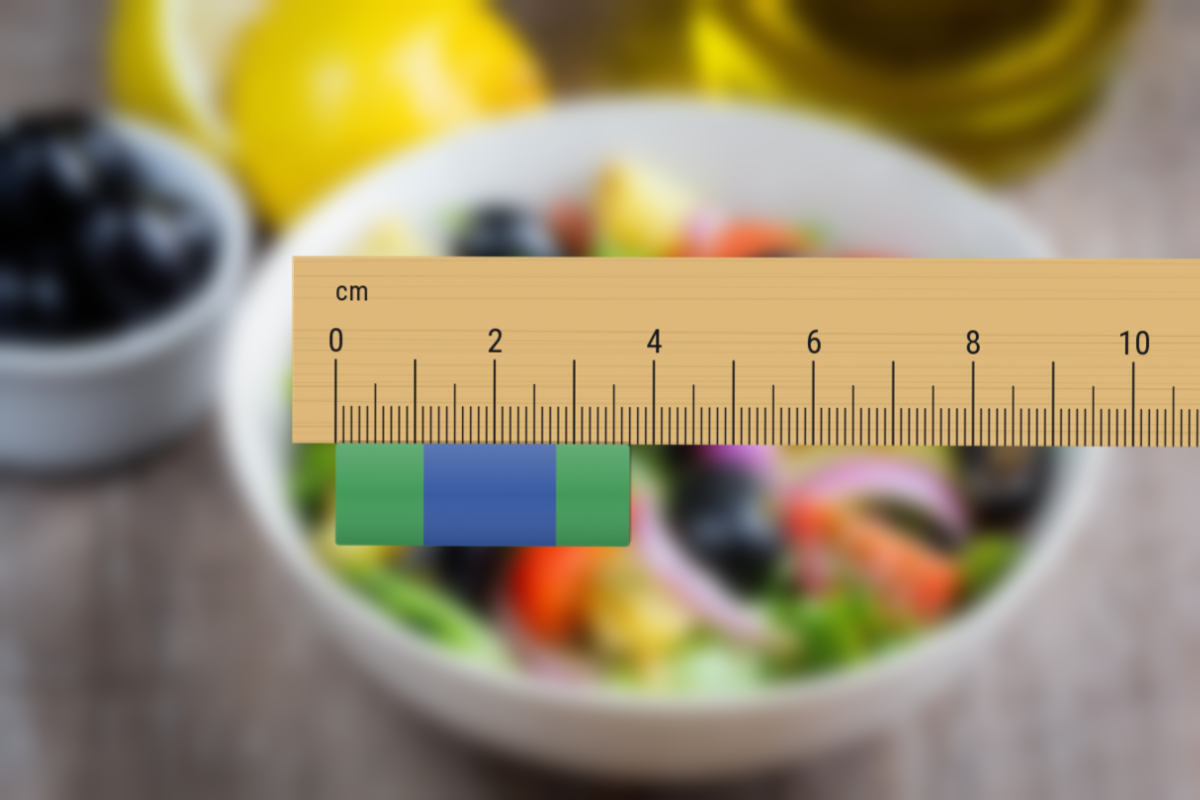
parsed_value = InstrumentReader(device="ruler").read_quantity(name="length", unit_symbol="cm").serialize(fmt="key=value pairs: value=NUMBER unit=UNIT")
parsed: value=3.7 unit=cm
